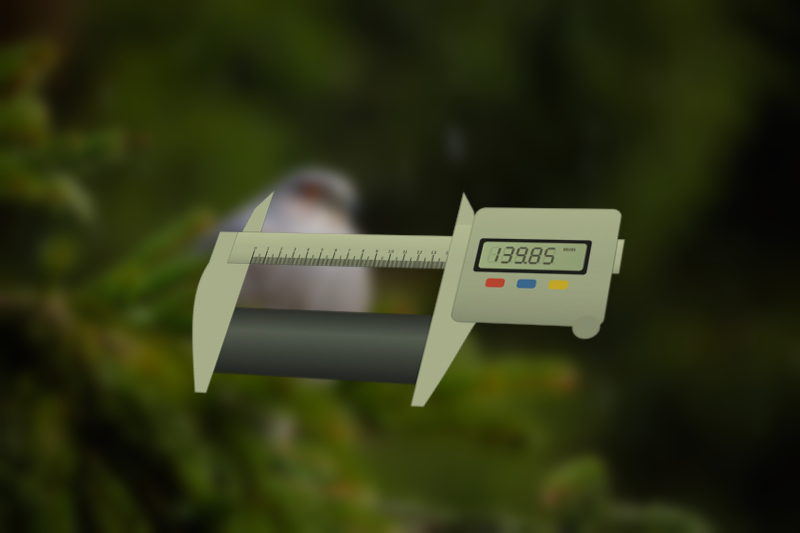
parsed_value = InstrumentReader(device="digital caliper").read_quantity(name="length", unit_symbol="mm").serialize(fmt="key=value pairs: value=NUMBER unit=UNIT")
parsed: value=139.85 unit=mm
